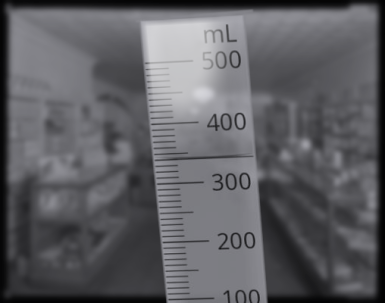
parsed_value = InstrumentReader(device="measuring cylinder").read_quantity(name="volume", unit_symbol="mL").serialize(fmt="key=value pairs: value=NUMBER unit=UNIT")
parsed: value=340 unit=mL
